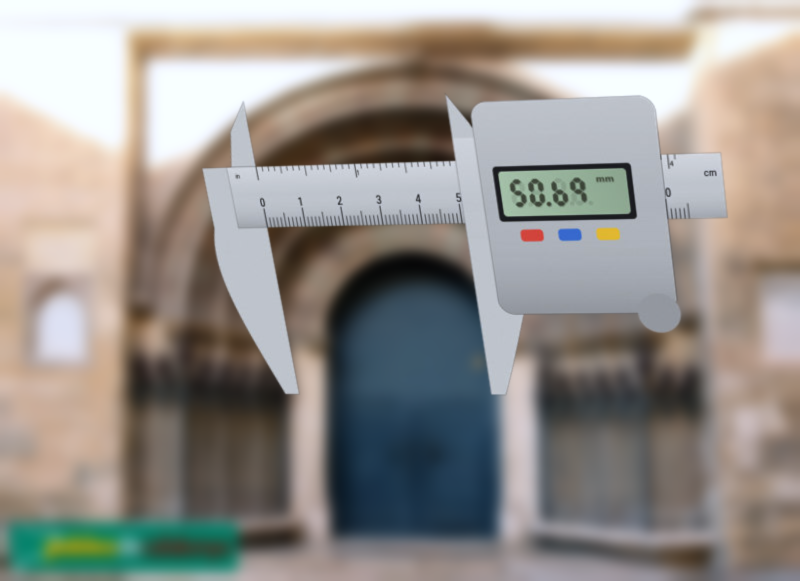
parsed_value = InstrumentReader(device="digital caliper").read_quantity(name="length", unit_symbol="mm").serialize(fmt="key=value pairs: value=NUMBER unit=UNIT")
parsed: value=50.69 unit=mm
